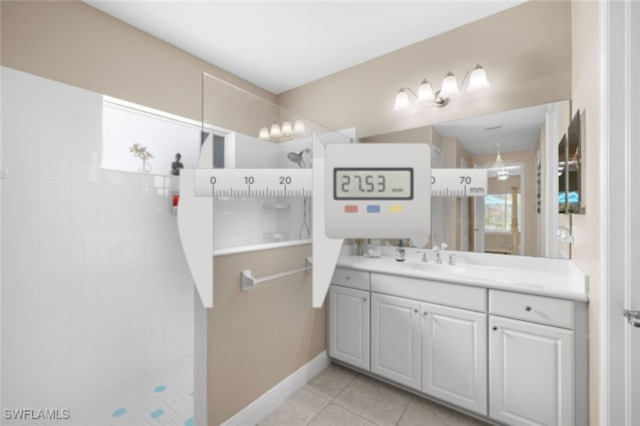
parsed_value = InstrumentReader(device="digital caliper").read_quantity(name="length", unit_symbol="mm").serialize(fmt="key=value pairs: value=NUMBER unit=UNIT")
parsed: value=27.53 unit=mm
